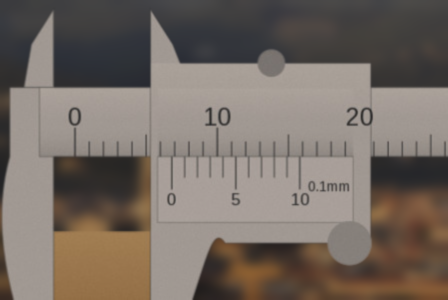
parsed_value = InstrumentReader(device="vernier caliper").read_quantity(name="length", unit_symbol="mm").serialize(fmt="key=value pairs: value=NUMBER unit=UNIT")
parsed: value=6.8 unit=mm
